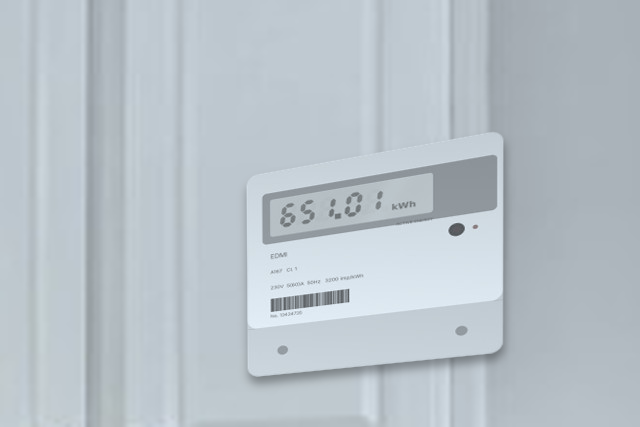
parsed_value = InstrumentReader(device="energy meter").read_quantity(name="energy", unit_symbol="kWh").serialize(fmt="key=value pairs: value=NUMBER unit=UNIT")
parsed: value=651.01 unit=kWh
